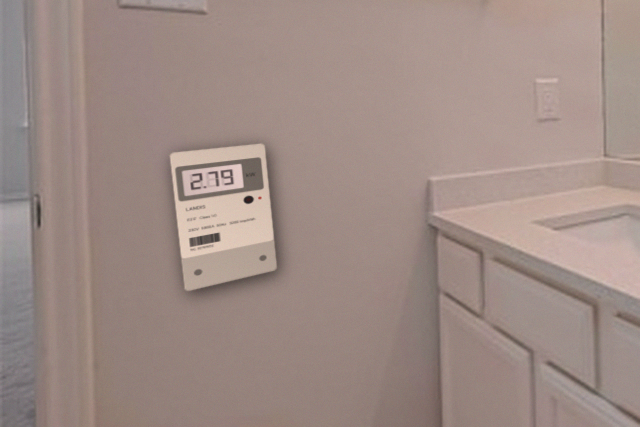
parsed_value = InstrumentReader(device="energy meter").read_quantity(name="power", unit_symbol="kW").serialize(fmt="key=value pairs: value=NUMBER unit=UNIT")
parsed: value=2.79 unit=kW
